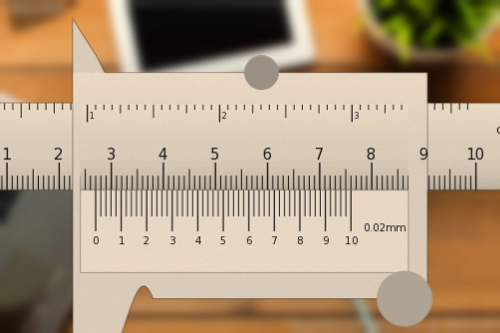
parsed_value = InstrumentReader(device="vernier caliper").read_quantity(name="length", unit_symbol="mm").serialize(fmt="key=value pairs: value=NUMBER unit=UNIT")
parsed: value=27.0 unit=mm
